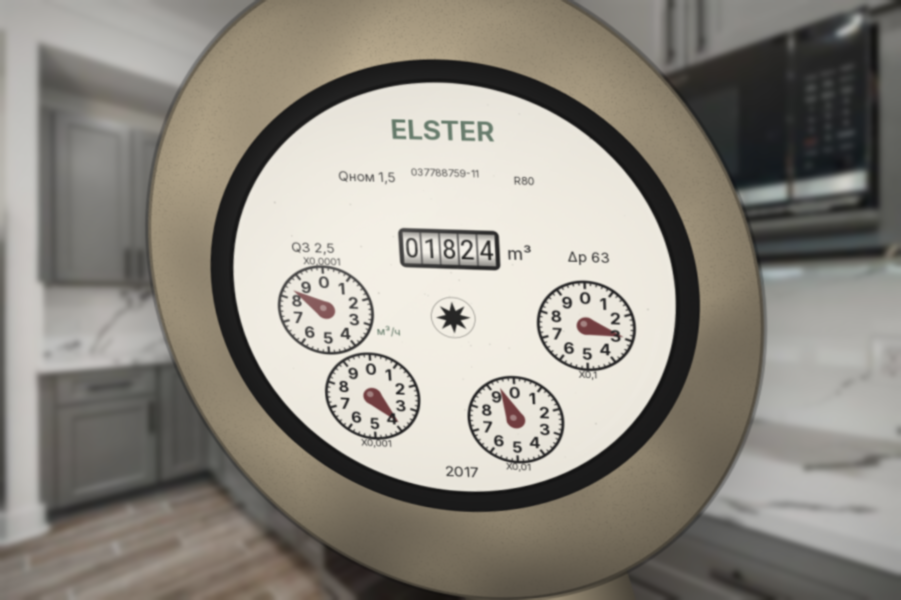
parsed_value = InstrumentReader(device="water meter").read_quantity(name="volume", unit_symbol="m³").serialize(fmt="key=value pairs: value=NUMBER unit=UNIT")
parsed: value=1824.2938 unit=m³
